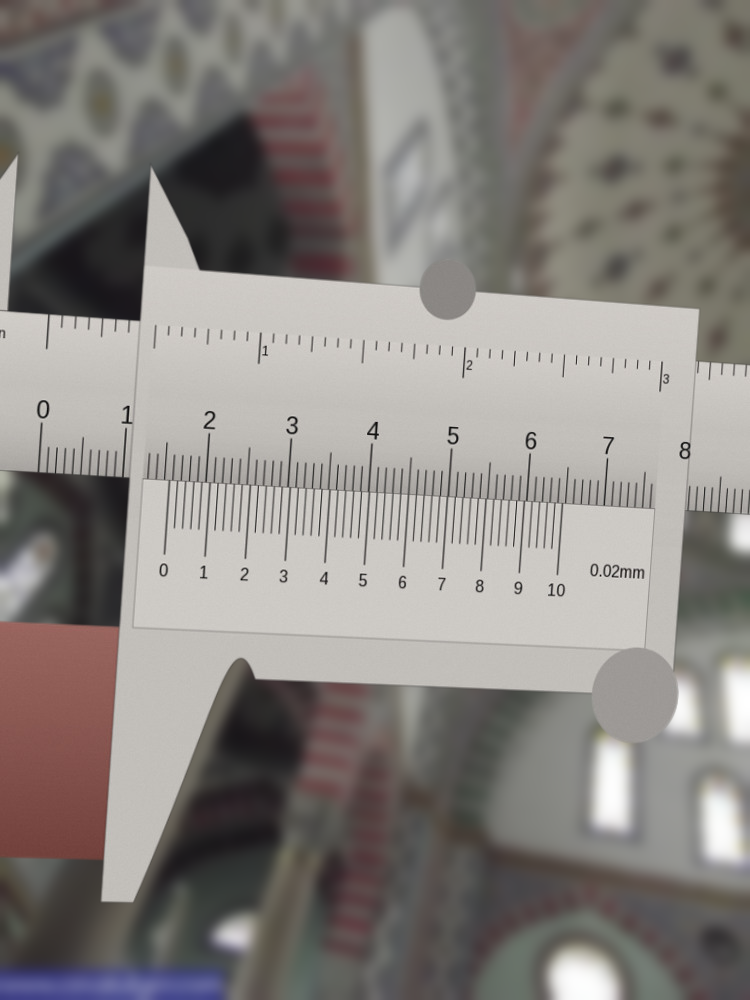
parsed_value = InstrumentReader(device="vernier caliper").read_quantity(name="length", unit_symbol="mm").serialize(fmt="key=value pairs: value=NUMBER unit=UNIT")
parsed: value=15.6 unit=mm
